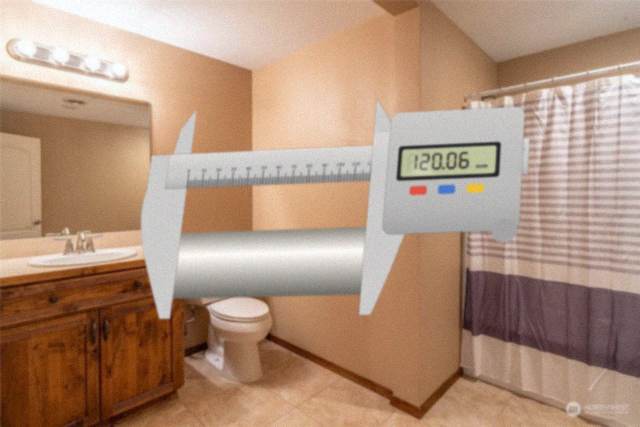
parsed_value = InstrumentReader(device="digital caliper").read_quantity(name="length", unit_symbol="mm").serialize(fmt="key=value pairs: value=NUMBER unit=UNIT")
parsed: value=120.06 unit=mm
